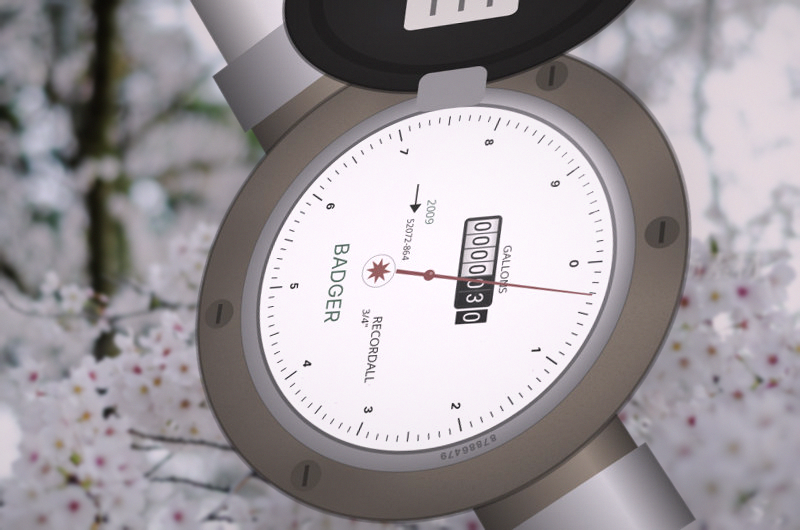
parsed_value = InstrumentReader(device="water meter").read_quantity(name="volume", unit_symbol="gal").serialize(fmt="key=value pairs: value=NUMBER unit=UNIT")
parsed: value=30.3 unit=gal
